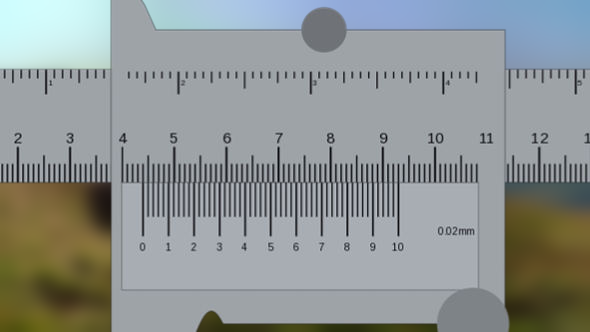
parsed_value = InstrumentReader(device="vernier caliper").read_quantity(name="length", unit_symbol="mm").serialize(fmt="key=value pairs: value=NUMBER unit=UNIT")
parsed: value=44.0 unit=mm
